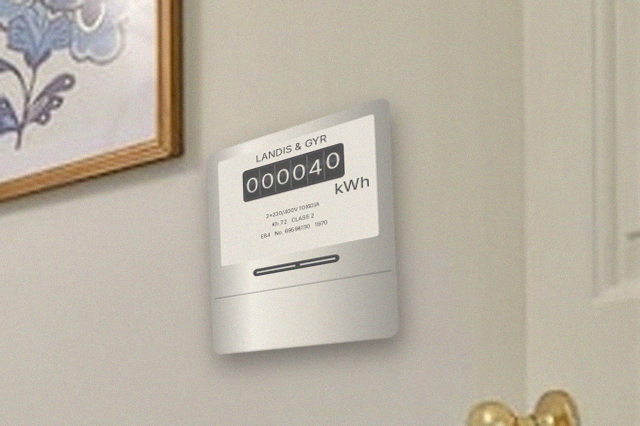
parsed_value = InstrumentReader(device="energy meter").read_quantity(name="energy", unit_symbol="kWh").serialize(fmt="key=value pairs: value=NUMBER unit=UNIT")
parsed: value=40 unit=kWh
